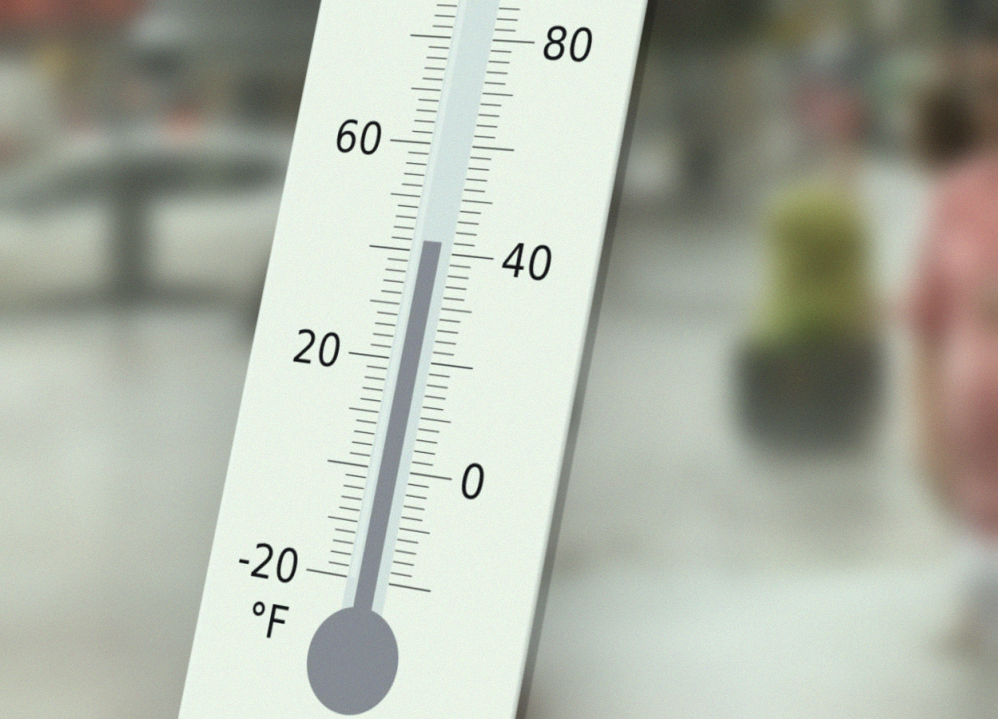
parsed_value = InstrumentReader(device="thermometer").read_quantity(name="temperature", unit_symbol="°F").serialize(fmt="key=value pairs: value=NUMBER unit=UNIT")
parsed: value=42 unit=°F
